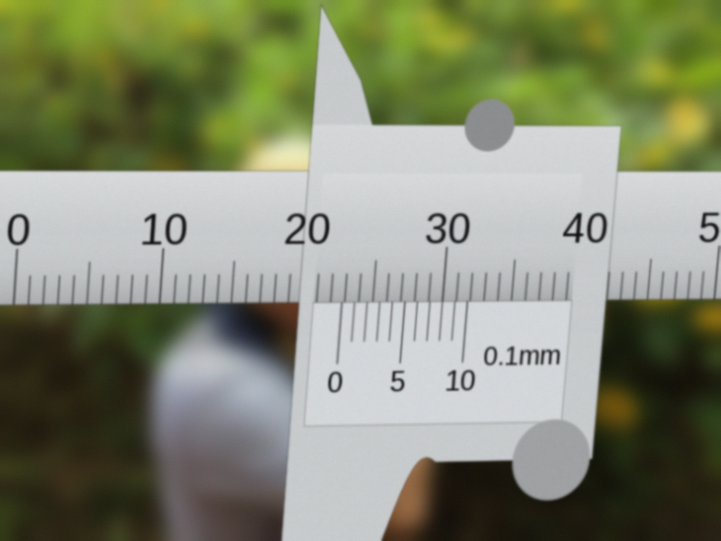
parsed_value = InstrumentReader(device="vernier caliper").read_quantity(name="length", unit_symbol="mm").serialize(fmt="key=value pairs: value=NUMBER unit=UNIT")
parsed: value=22.8 unit=mm
